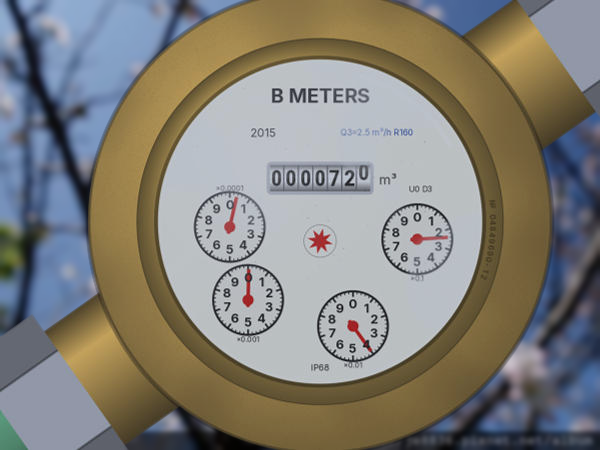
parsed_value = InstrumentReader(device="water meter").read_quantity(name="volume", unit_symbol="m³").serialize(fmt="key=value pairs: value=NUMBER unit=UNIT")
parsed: value=720.2400 unit=m³
